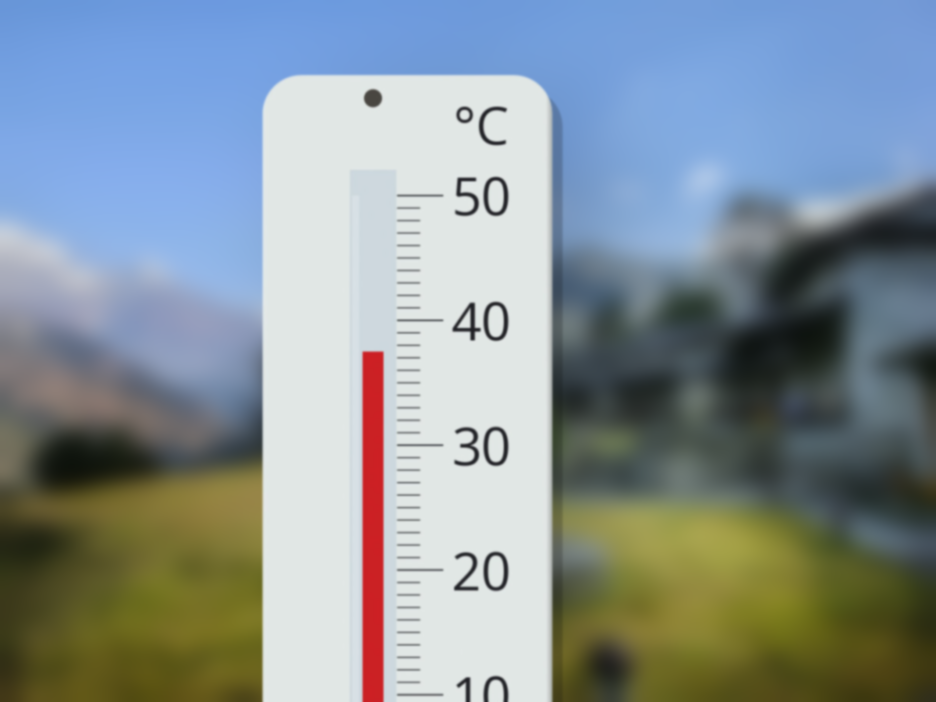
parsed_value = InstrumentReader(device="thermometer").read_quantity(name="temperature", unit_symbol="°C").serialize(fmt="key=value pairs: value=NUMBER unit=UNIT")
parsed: value=37.5 unit=°C
